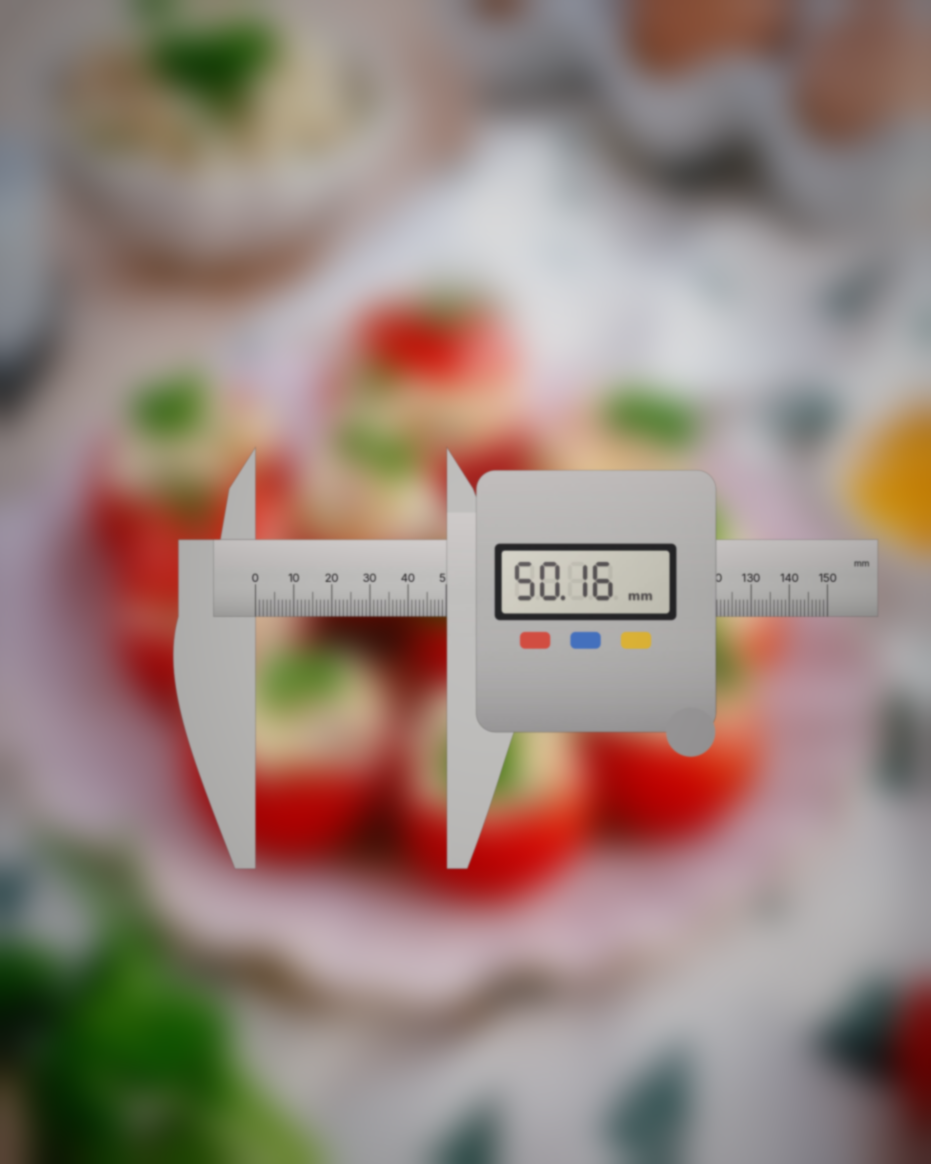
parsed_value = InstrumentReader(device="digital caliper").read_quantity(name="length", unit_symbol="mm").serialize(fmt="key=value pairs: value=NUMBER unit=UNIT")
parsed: value=50.16 unit=mm
